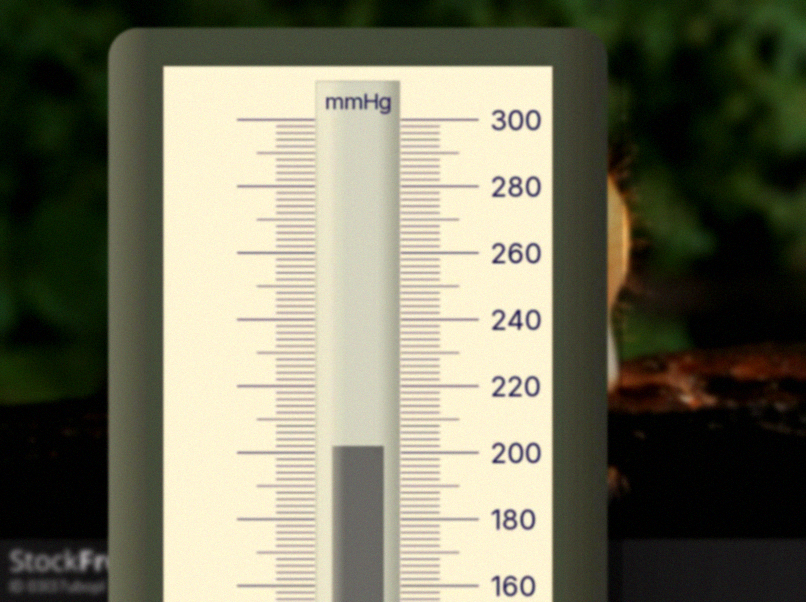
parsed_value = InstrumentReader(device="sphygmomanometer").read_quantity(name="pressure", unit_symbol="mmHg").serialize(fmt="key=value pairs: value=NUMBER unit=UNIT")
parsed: value=202 unit=mmHg
